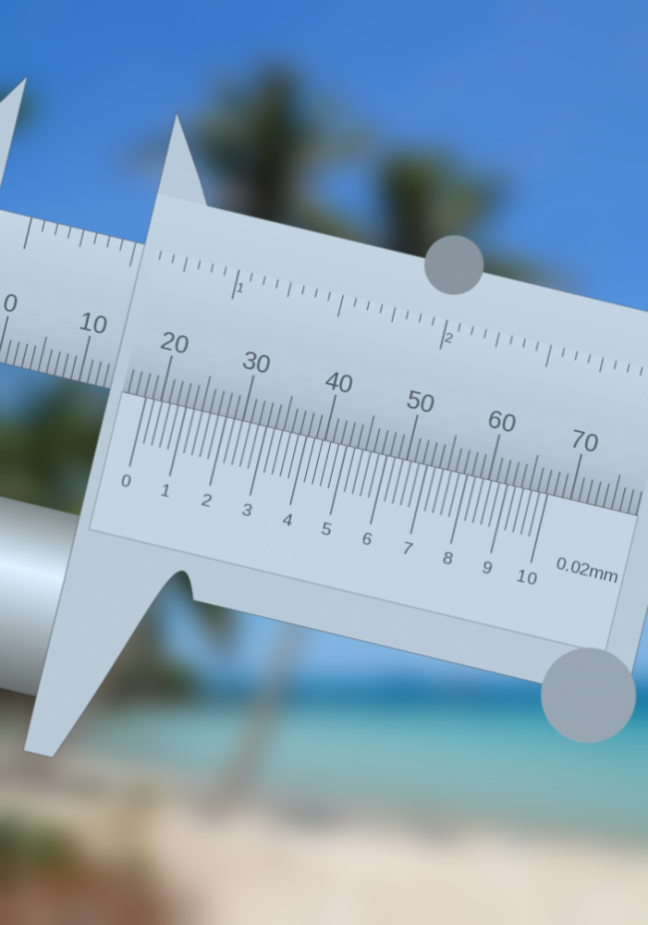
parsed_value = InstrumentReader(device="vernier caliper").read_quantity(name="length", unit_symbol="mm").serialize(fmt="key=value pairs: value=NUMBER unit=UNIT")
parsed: value=18.2 unit=mm
